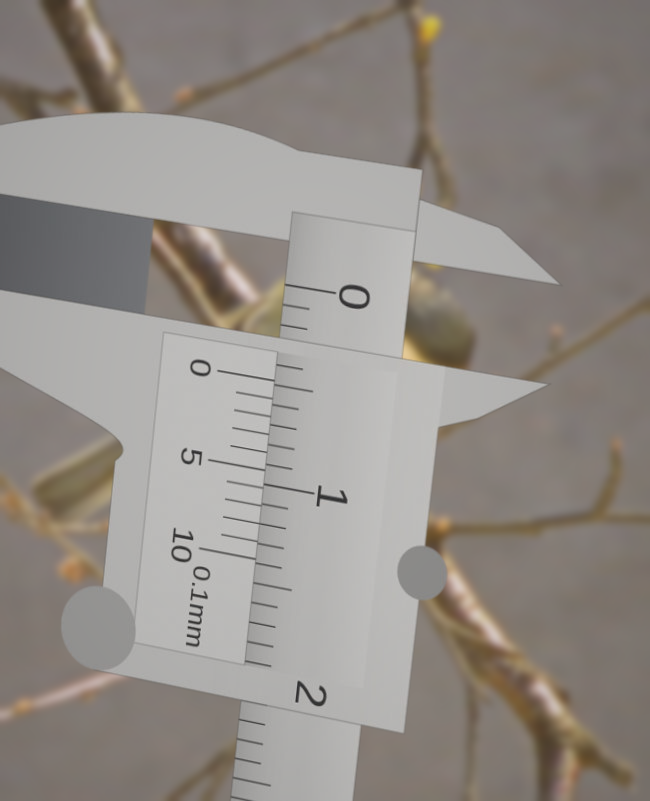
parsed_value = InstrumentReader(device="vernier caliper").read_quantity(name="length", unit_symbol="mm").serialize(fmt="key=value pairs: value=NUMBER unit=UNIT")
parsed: value=4.8 unit=mm
